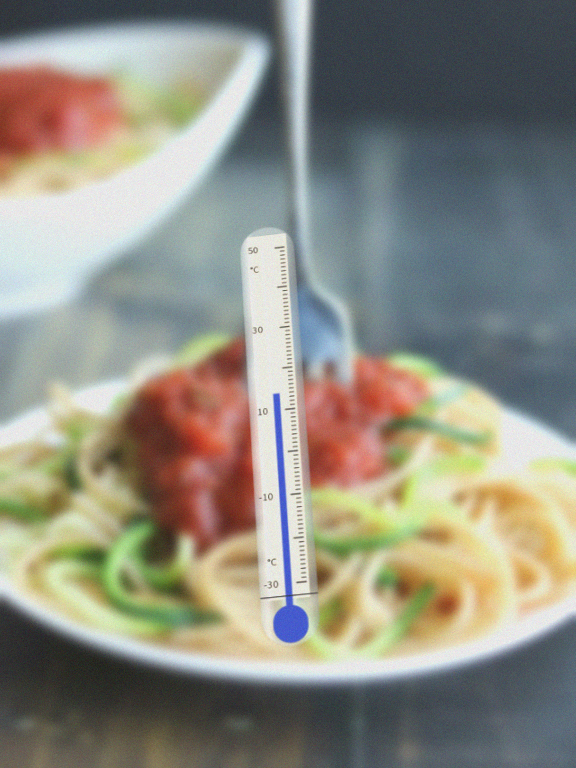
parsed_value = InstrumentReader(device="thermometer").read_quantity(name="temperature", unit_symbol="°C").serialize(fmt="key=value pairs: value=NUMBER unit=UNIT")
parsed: value=14 unit=°C
